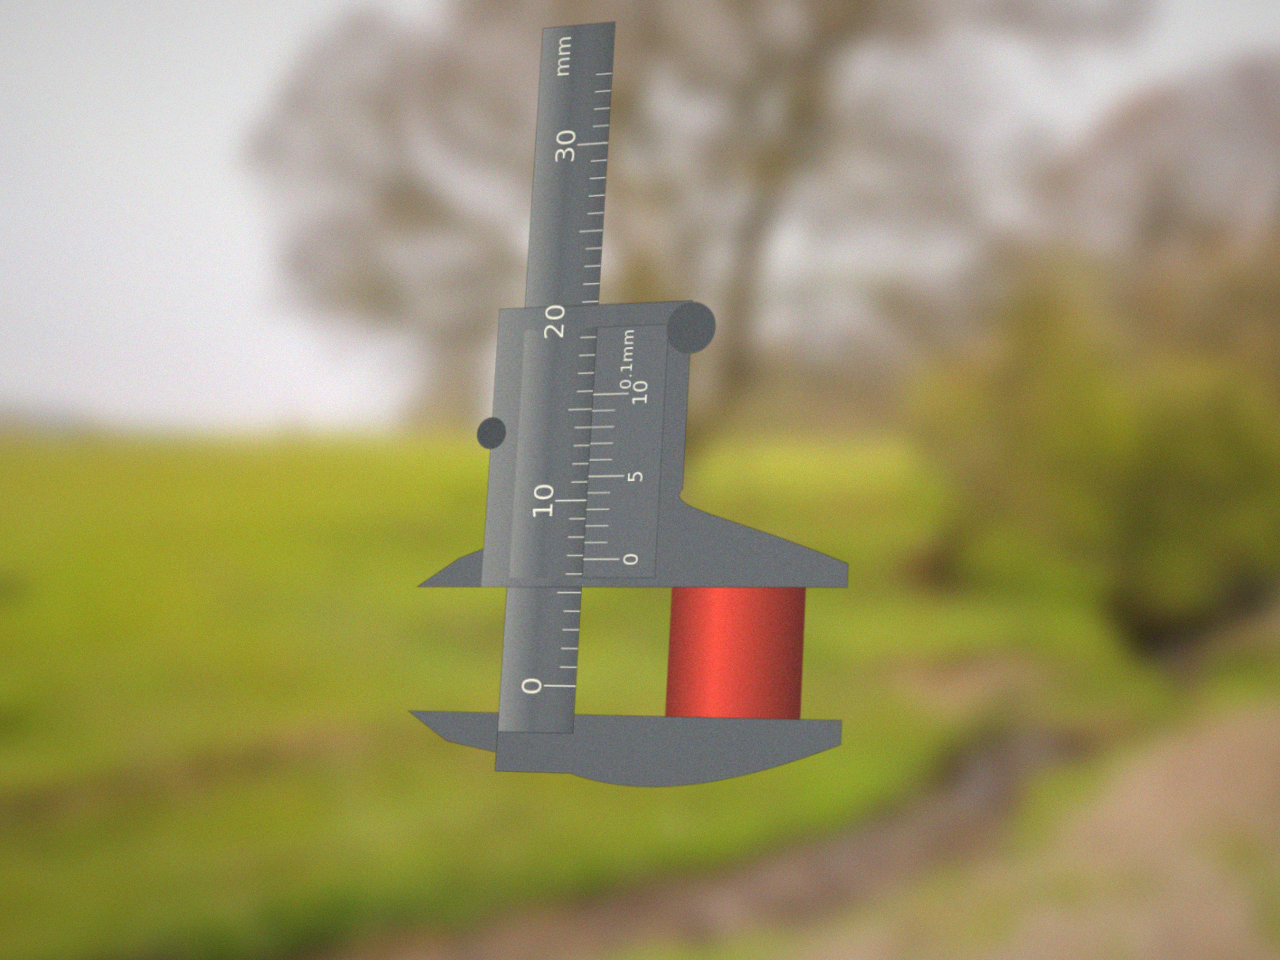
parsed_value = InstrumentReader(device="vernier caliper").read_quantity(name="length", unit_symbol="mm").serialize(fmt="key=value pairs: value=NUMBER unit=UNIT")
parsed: value=6.8 unit=mm
